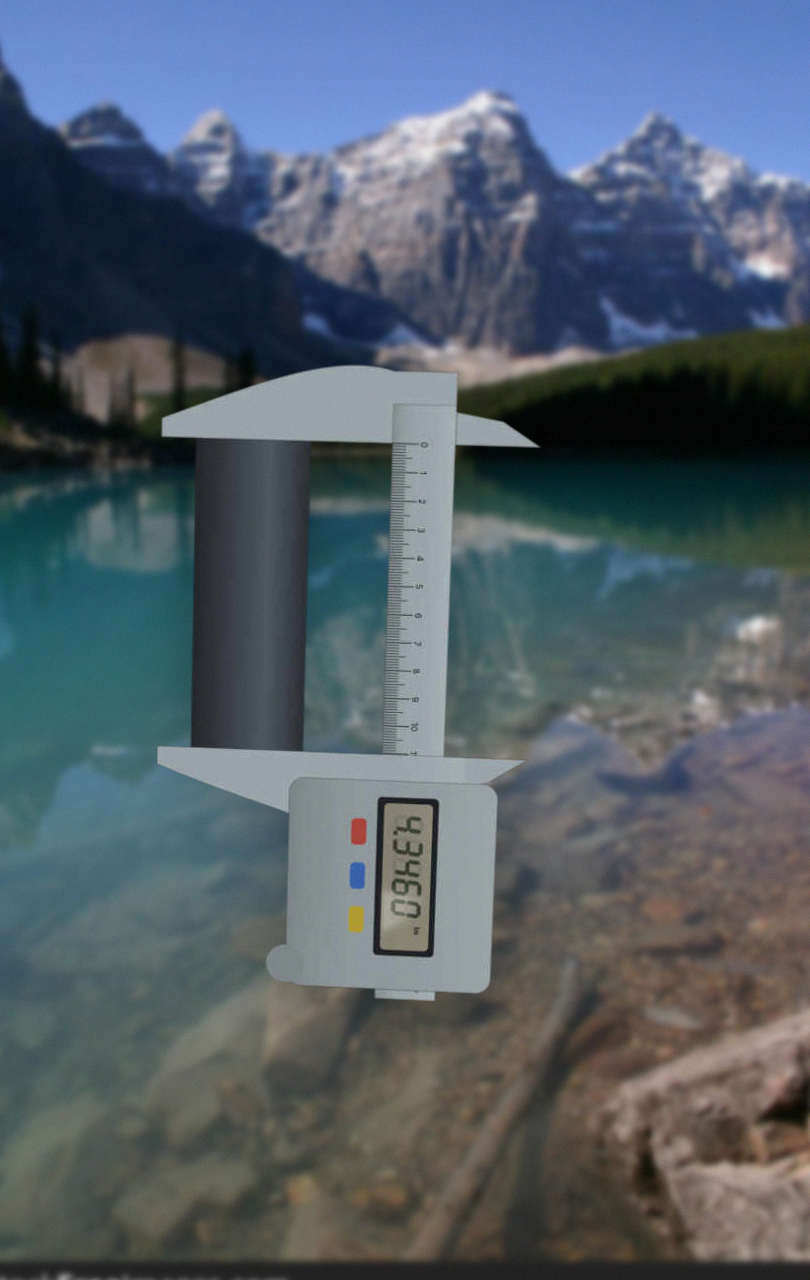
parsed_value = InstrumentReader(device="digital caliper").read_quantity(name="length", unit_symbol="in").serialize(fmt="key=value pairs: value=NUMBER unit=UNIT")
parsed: value=4.3460 unit=in
